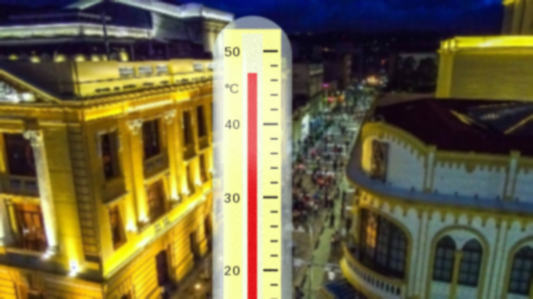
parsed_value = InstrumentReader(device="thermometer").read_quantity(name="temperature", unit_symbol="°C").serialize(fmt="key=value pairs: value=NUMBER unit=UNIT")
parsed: value=47 unit=°C
